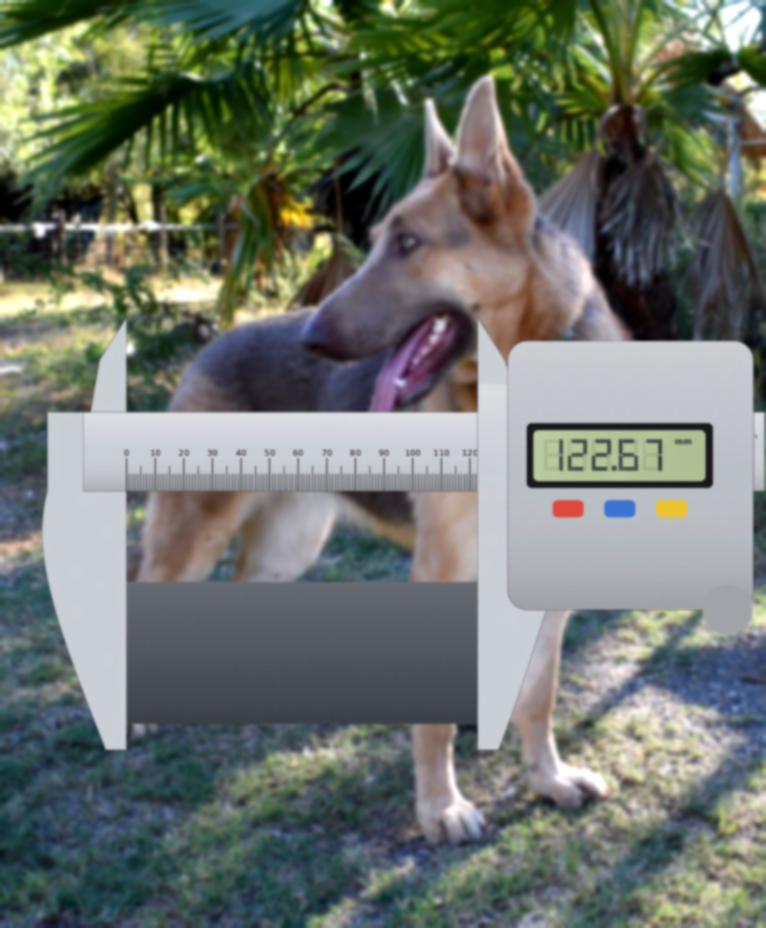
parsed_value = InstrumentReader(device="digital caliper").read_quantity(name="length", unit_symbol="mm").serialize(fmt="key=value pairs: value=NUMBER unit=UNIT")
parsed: value=122.67 unit=mm
